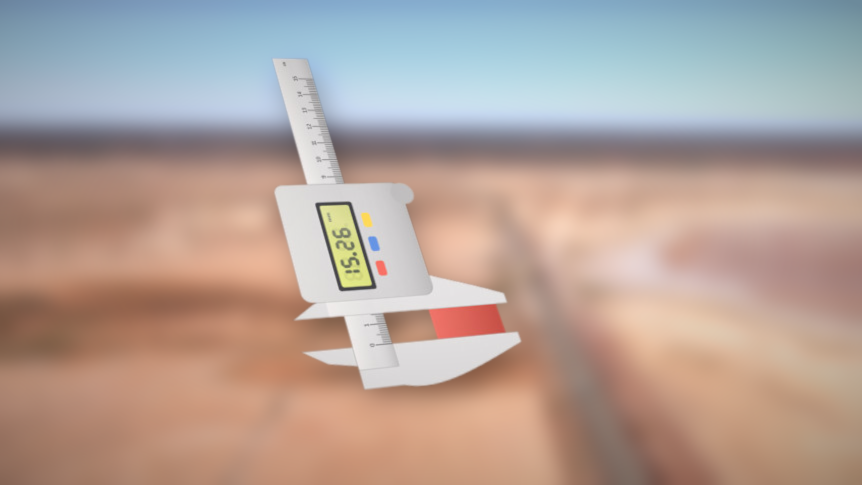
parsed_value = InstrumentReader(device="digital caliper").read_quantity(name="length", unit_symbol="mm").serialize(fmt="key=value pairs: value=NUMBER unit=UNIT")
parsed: value=15.26 unit=mm
